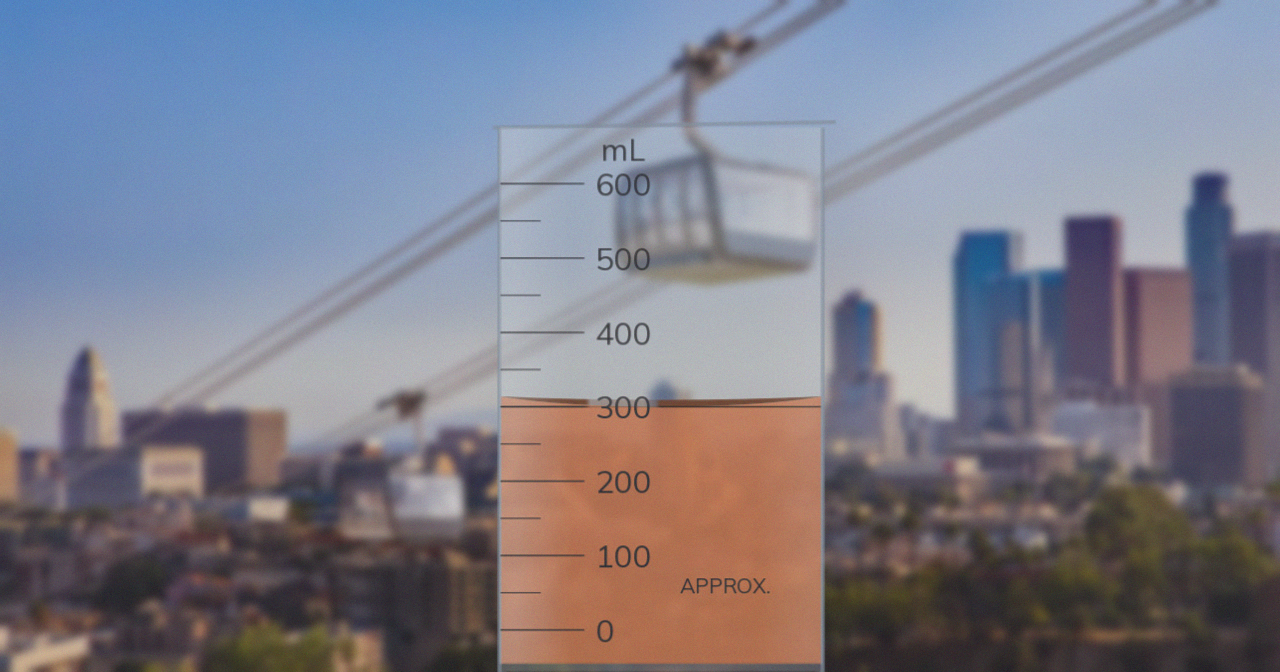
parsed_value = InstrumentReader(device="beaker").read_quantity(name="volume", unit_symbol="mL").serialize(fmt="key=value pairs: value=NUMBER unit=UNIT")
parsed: value=300 unit=mL
